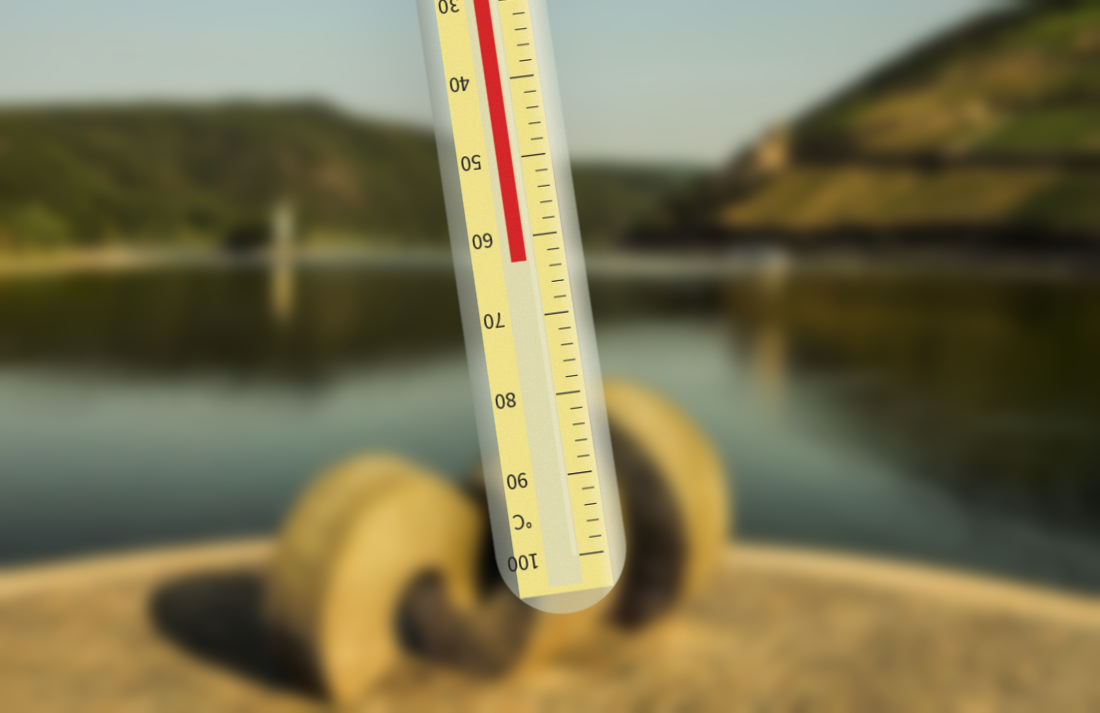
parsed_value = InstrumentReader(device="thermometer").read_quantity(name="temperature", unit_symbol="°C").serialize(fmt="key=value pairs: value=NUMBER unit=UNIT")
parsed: value=63 unit=°C
